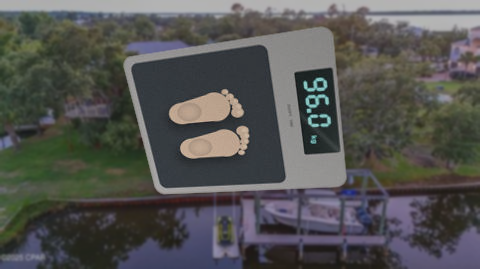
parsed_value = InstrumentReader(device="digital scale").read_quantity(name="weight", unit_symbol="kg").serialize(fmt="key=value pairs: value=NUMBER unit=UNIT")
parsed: value=96.0 unit=kg
